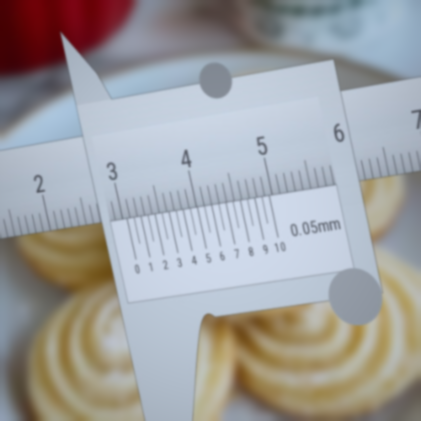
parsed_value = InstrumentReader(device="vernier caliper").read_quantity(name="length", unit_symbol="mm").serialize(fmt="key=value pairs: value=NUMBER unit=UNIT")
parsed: value=30.6 unit=mm
